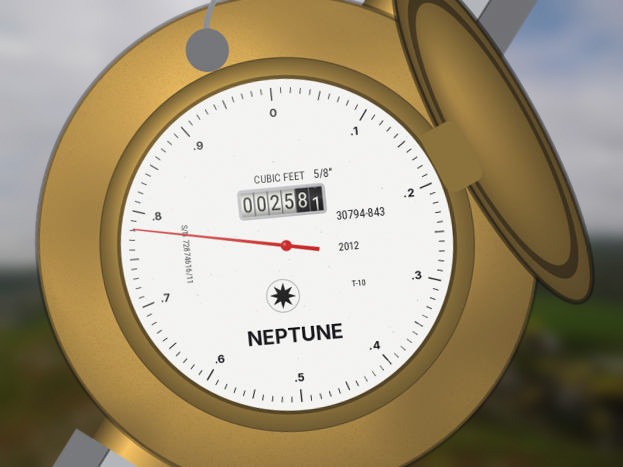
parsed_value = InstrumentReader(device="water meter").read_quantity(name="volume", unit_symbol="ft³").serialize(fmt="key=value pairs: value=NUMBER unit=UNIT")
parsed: value=2580.78 unit=ft³
